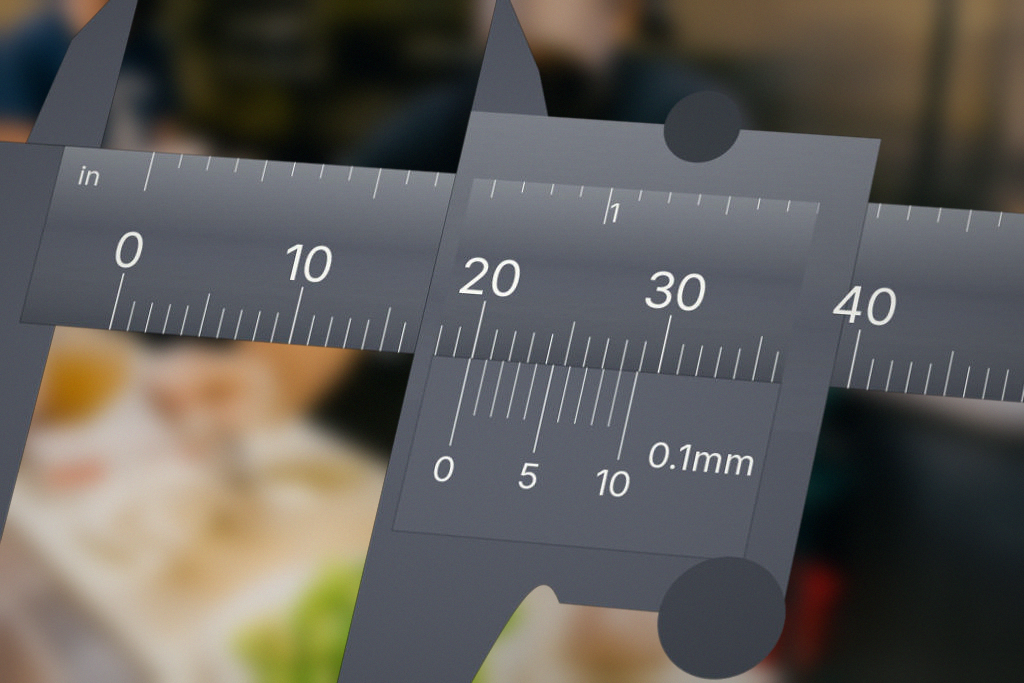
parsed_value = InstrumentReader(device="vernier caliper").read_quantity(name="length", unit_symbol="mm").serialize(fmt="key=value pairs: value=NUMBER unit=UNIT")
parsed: value=19.9 unit=mm
